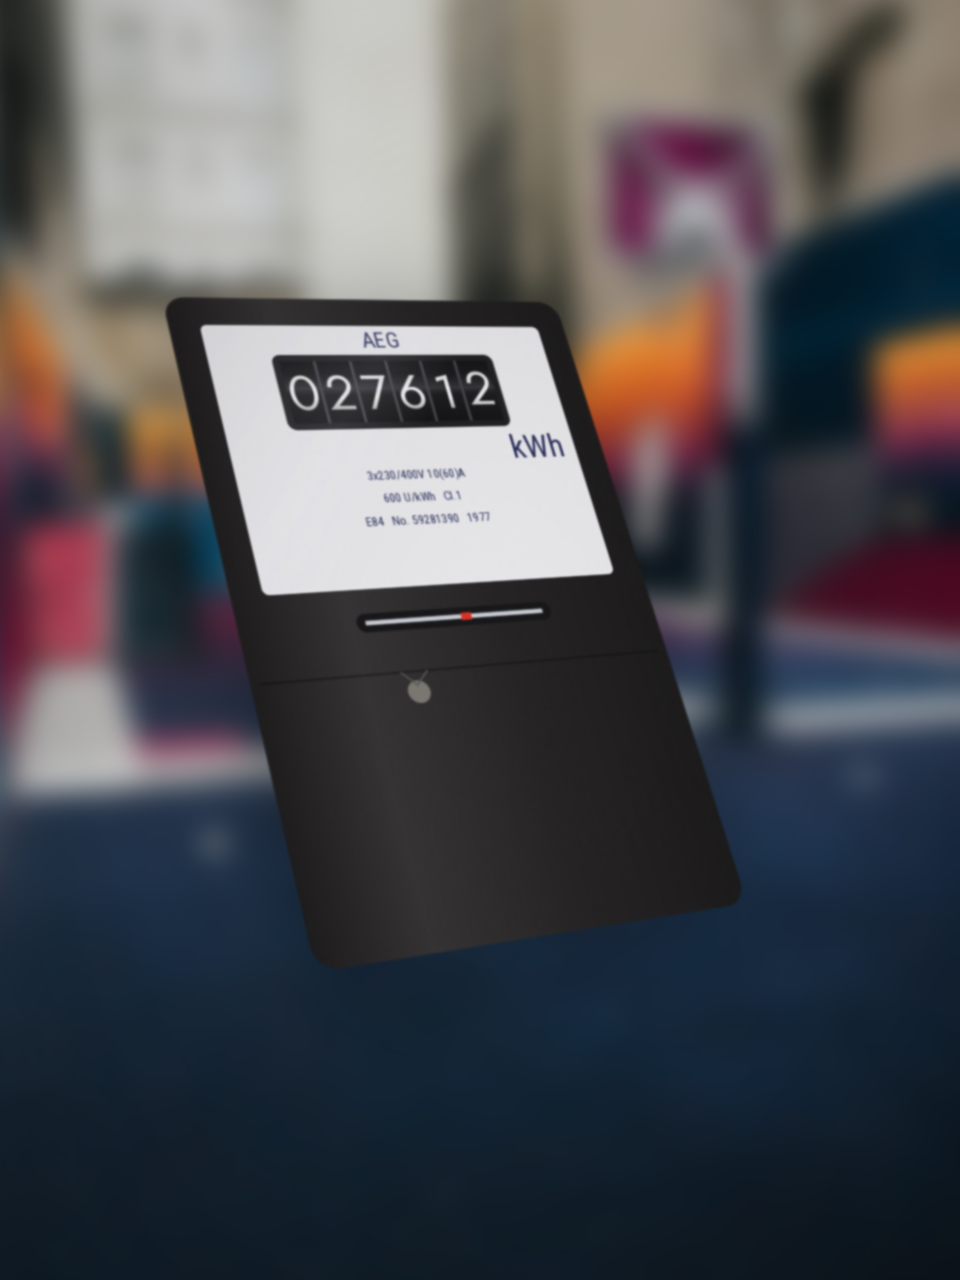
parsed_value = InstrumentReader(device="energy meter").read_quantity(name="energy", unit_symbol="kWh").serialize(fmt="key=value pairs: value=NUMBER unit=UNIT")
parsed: value=27612 unit=kWh
